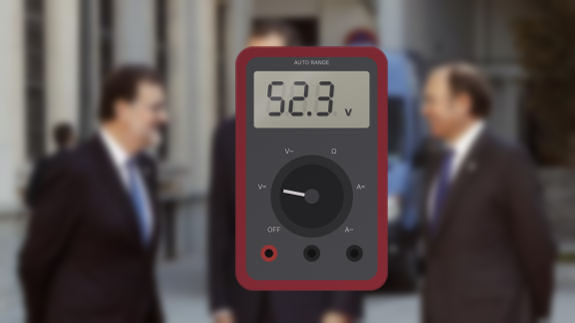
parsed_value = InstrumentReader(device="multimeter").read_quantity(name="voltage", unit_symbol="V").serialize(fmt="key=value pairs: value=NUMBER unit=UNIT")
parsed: value=52.3 unit=V
